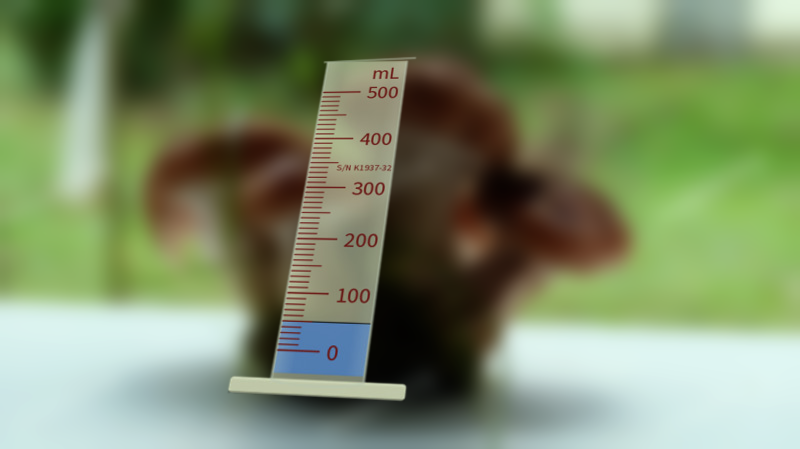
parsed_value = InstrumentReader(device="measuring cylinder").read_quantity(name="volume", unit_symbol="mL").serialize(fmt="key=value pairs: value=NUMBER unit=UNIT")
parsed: value=50 unit=mL
